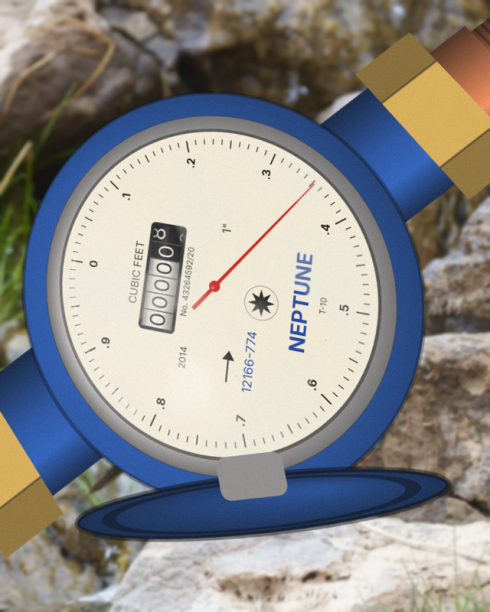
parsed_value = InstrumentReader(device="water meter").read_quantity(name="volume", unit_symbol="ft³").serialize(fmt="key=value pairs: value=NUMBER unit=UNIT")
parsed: value=8.35 unit=ft³
